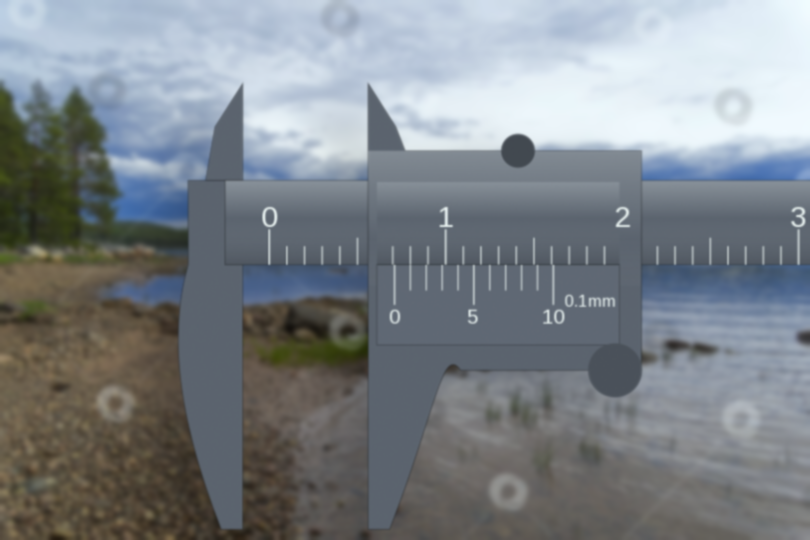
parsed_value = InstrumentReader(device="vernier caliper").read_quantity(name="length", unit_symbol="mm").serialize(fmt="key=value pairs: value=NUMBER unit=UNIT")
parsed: value=7.1 unit=mm
